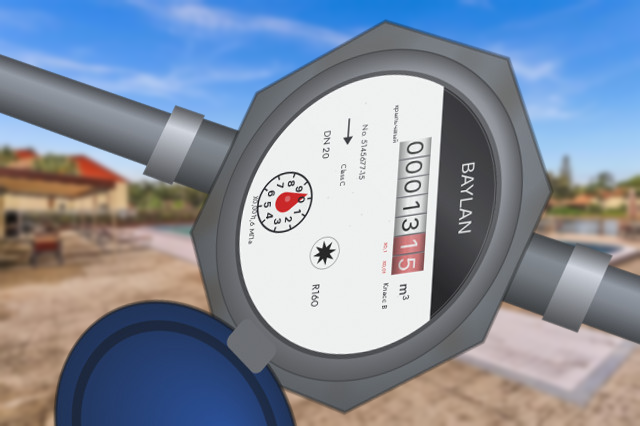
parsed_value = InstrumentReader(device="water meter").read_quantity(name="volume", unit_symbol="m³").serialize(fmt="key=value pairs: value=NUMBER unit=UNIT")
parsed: value=13.149 unit=m³
